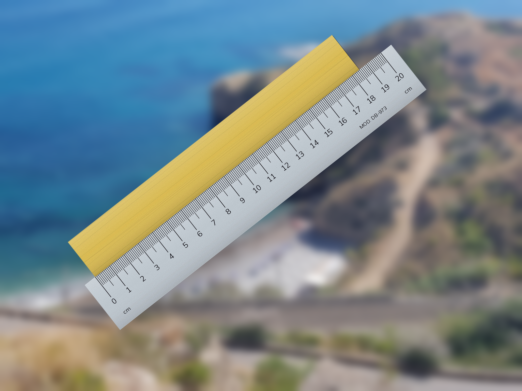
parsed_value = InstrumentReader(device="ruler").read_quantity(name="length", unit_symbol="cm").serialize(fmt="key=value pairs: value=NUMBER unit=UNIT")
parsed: value=18.5 unit=cm
